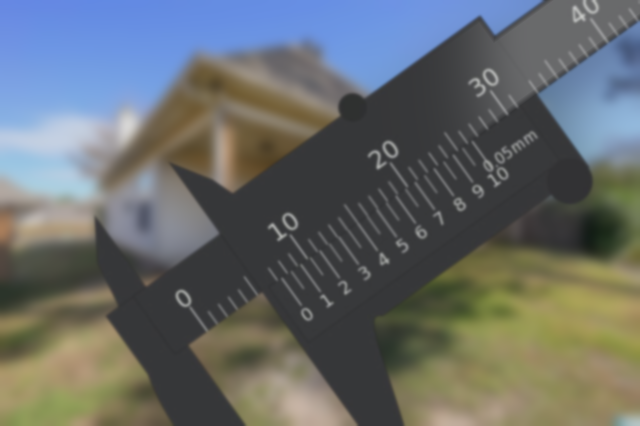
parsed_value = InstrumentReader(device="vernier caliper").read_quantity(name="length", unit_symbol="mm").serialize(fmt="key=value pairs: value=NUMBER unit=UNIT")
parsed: value=7.4 unit=mm
